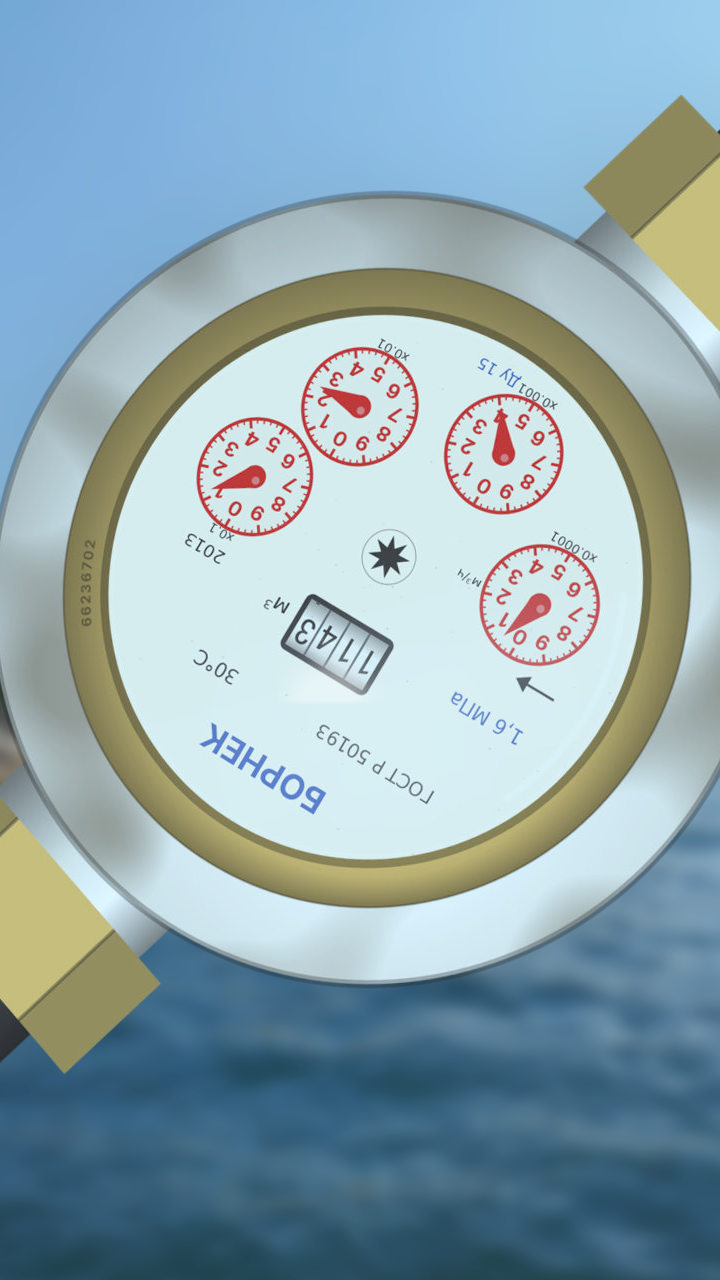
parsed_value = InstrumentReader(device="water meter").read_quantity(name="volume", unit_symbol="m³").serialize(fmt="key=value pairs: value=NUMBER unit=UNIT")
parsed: value=1143.1240 unit=m³
